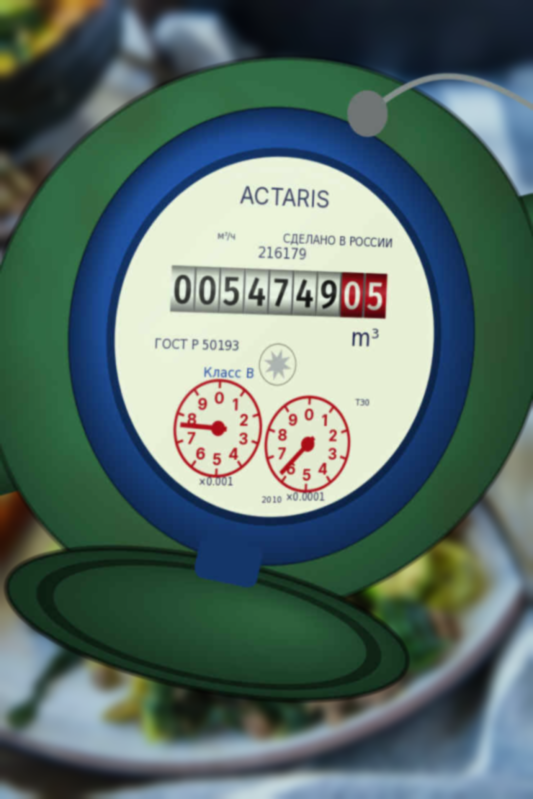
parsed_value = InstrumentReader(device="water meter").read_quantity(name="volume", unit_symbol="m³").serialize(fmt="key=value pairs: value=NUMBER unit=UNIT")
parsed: value=54749.0576 unit=m³
